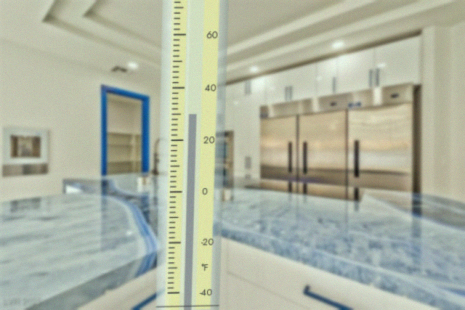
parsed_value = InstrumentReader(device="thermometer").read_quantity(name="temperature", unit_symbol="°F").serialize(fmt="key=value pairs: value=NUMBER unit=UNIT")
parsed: value=30 unit=°F
